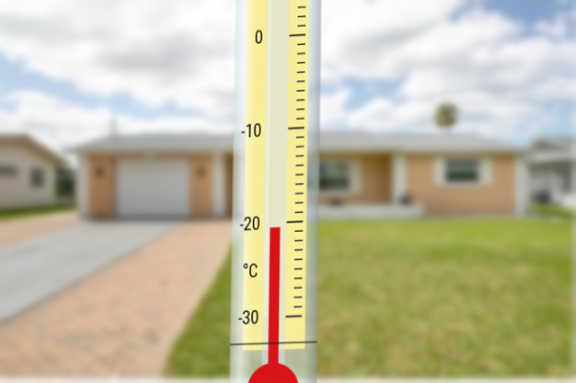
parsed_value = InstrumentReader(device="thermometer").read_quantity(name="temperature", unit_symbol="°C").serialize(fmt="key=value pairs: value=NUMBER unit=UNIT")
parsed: value=-20.5 unit=°C
